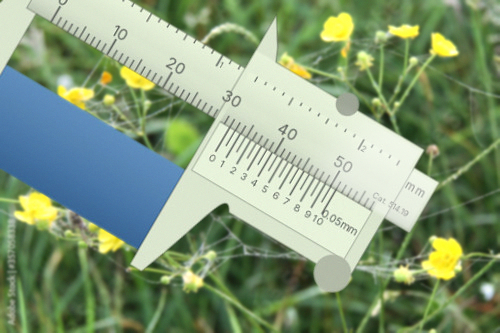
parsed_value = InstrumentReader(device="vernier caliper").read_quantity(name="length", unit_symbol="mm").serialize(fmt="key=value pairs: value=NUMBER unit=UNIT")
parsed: value=32.0 unit=mm
